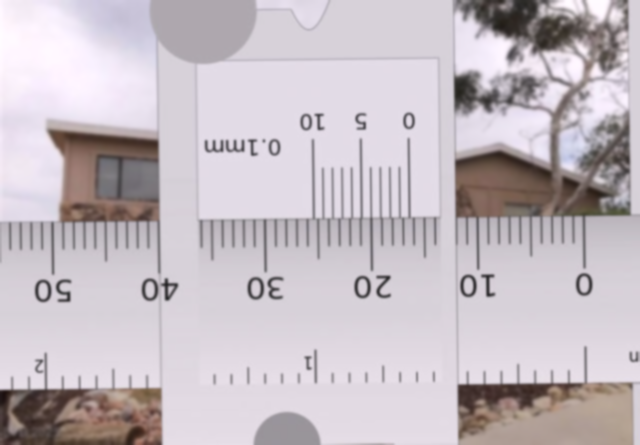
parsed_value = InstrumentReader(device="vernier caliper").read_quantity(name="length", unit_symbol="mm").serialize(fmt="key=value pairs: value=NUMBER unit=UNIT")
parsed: value=16.4 unit=mm
